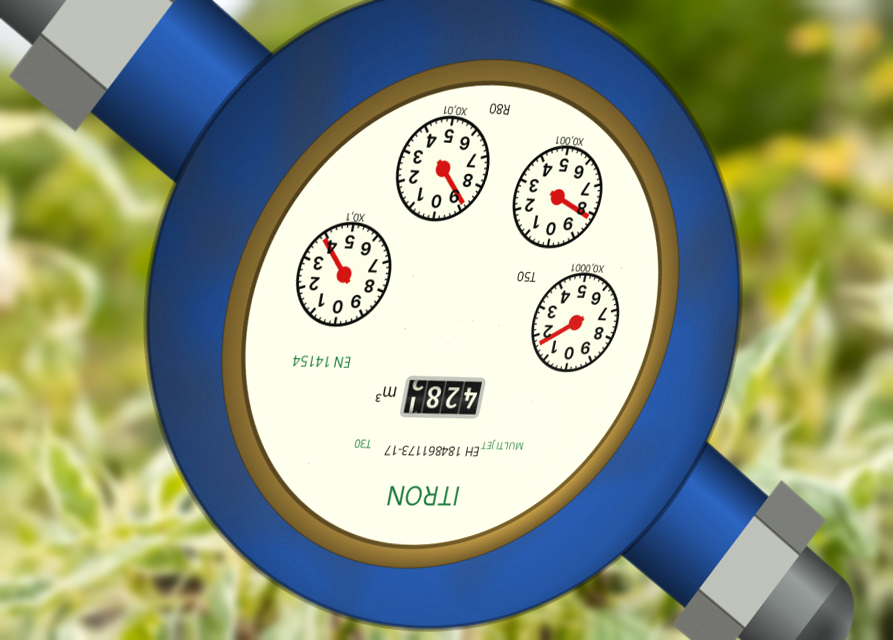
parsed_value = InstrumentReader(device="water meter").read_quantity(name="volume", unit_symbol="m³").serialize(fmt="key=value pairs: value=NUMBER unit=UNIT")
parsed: value=4281.3881 unit=m³
